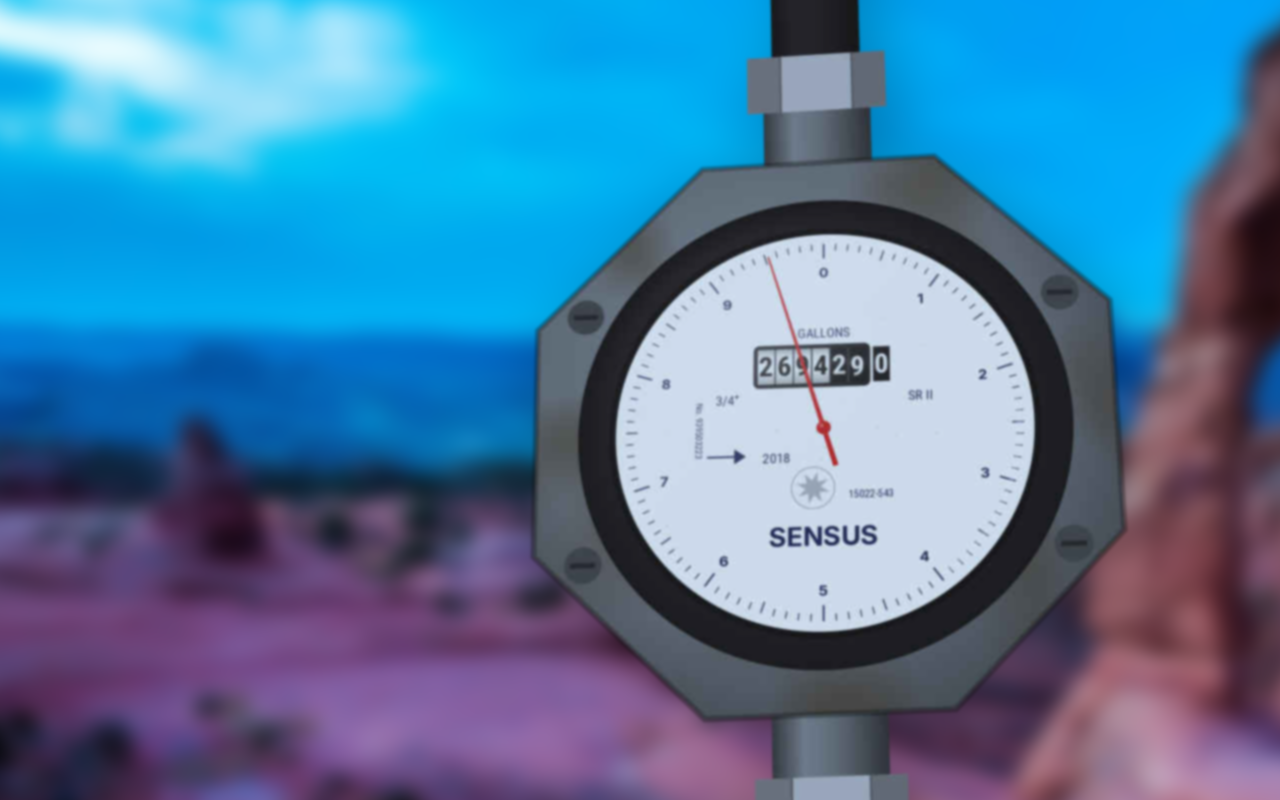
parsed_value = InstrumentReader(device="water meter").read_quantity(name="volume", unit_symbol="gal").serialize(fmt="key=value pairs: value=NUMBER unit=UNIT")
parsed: value=2694289.5 unit=gal
